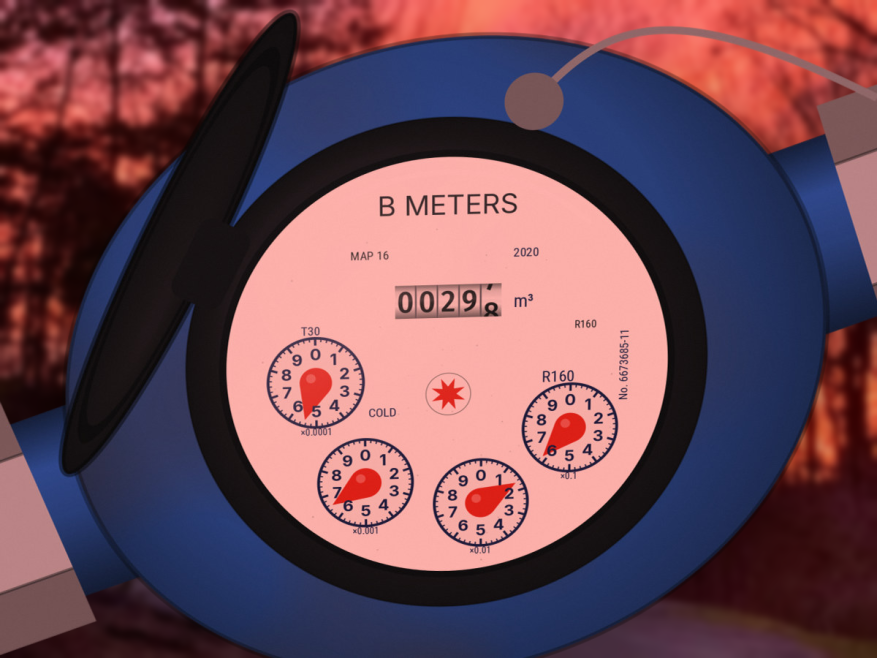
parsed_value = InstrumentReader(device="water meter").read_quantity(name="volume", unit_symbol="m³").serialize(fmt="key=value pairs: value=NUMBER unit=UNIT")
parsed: value=297.6165 unit=m³
